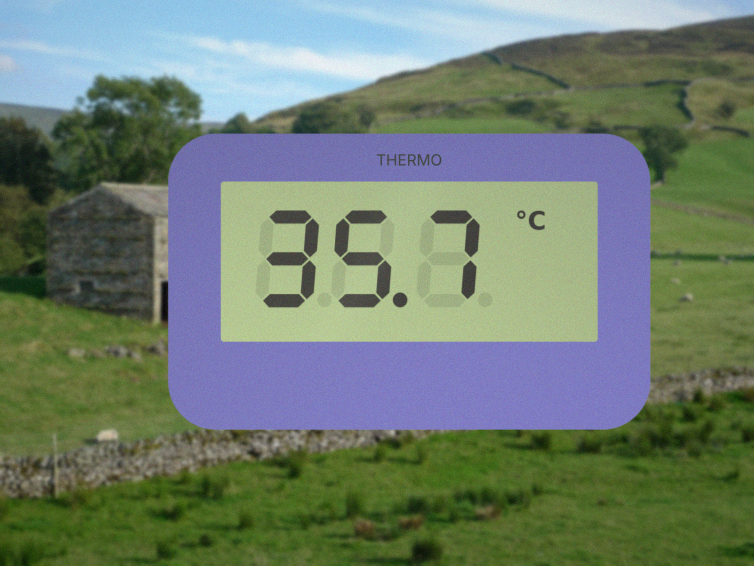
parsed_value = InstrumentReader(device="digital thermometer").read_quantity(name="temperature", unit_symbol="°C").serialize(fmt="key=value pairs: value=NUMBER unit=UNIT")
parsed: value=35.7 unit=°C
